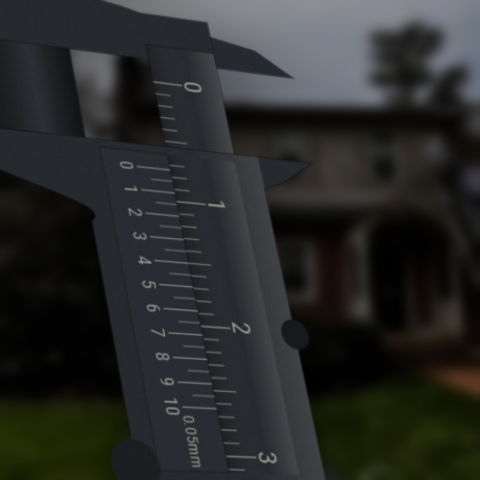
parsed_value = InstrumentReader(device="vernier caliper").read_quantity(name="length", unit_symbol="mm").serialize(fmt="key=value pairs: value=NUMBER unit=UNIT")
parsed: value=7.4 unit=mm
